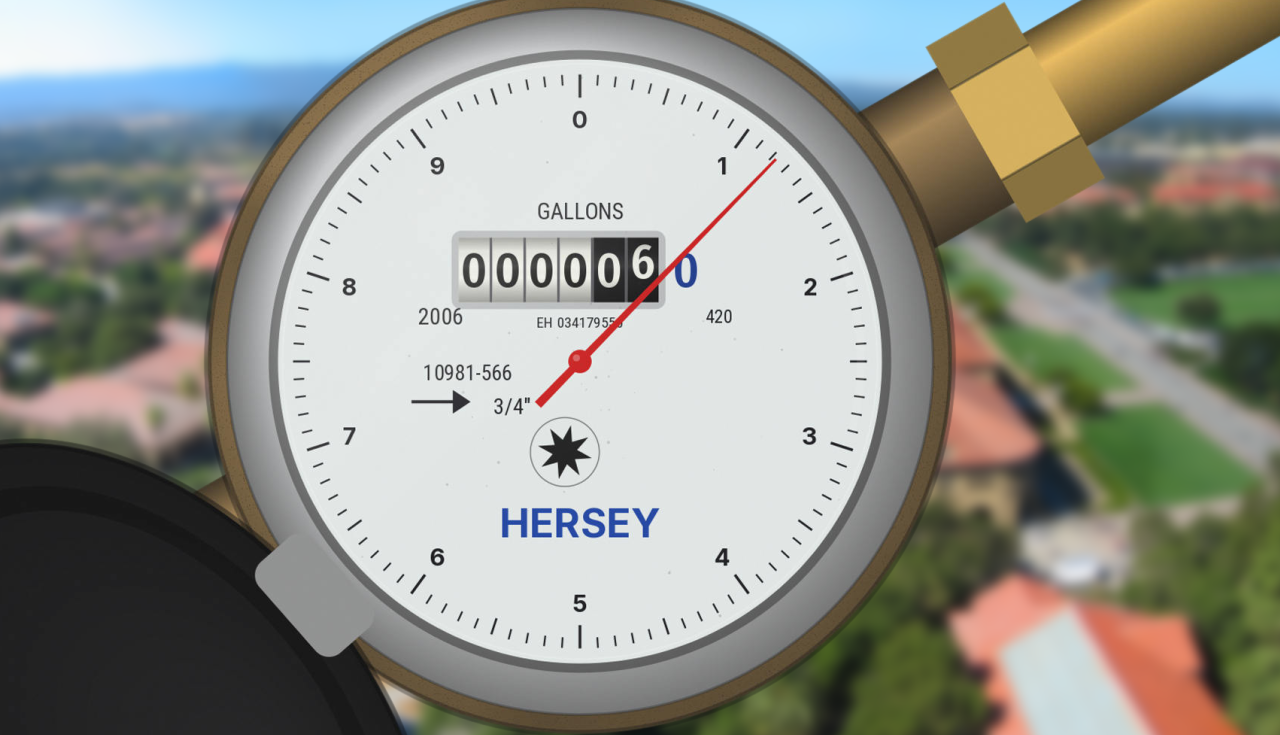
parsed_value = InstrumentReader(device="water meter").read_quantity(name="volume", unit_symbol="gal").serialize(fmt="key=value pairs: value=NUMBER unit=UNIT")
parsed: value=61.2 unit=gal
